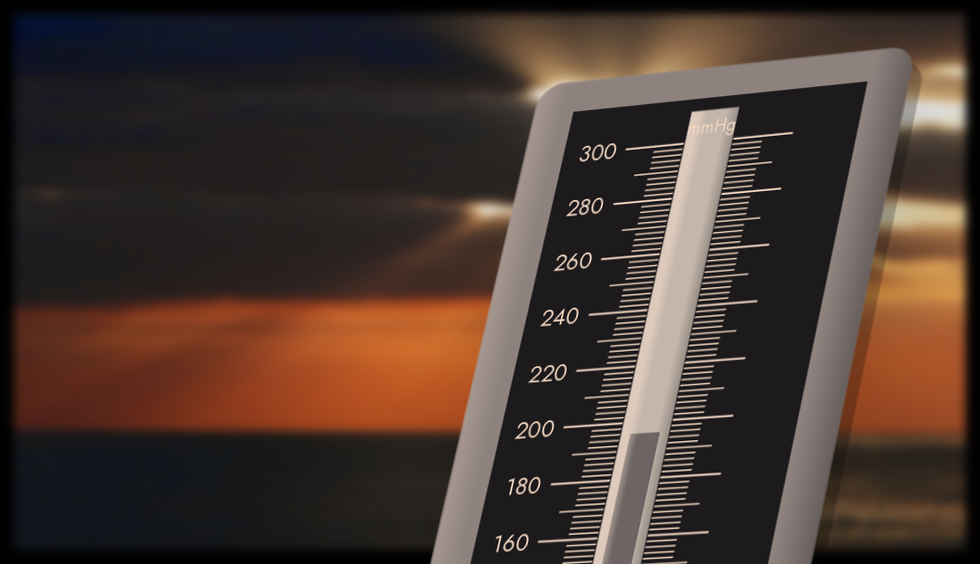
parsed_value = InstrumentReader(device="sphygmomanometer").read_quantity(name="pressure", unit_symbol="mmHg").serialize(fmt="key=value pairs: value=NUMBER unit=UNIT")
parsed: value=196 unit=mmHg
